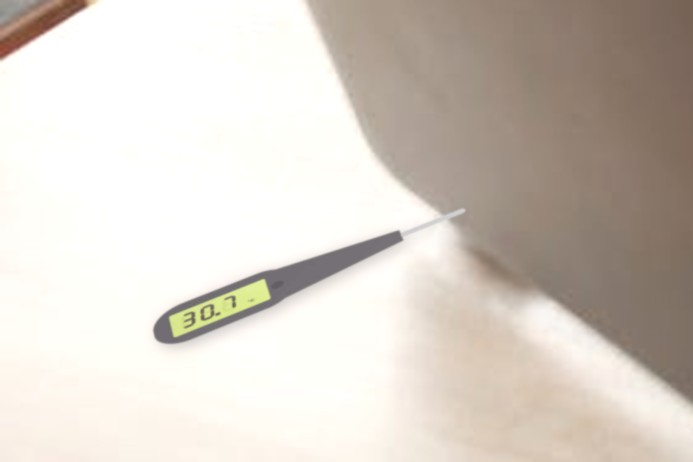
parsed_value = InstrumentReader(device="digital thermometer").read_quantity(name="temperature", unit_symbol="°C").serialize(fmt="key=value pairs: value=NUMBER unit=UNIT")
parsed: value=30.7 unit=°C
